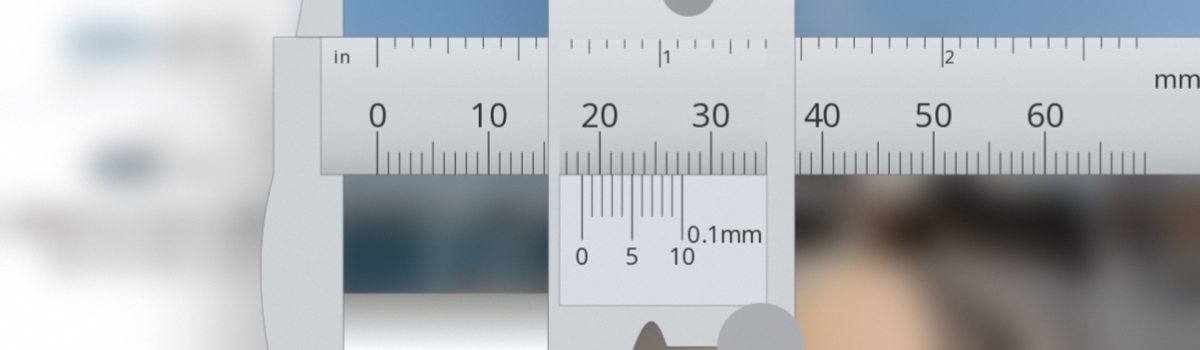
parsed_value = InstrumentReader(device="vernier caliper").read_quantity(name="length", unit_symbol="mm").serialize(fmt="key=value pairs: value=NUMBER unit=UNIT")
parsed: value=18.4 unit=mm
